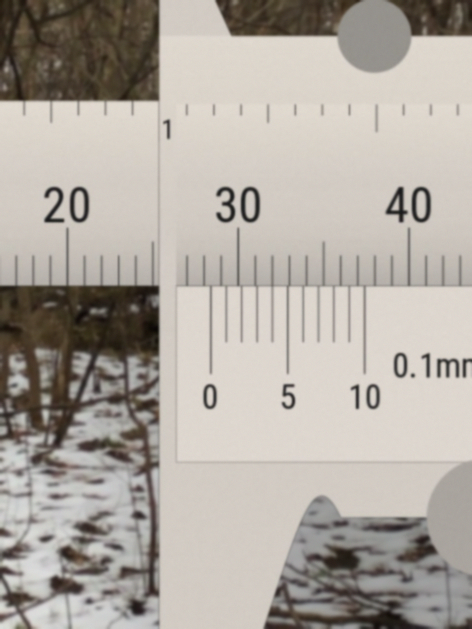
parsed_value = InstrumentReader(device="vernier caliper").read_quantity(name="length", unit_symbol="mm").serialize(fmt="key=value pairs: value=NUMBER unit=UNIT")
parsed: value=28.4 unit=mm
